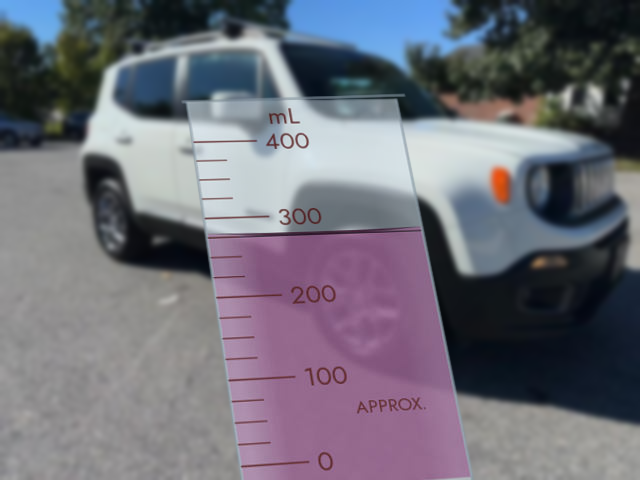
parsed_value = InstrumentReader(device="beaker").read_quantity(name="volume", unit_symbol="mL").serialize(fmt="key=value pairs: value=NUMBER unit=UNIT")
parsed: value=275 unit=mL
